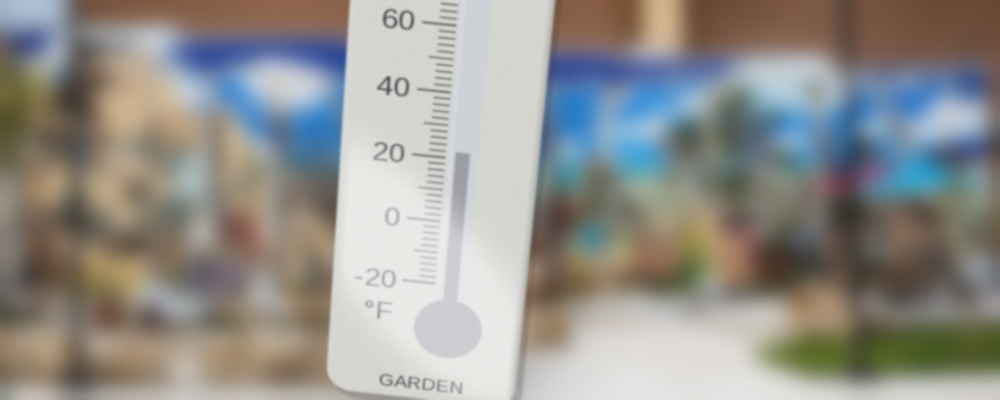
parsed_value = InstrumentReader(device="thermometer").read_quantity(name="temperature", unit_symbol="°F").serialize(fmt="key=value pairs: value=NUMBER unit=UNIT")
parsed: value=22 unit=°F
